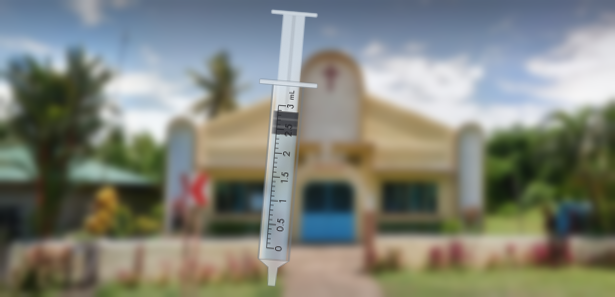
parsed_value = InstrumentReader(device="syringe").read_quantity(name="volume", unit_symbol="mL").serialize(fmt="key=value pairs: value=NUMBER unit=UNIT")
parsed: value=2.4 unit=mL
